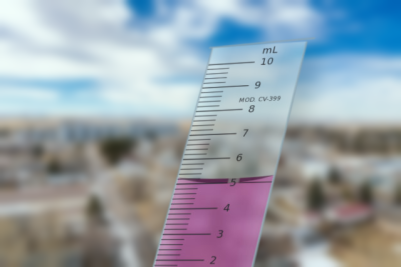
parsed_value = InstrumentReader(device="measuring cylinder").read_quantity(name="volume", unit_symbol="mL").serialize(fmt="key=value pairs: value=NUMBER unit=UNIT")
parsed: value=5 unit=mL
